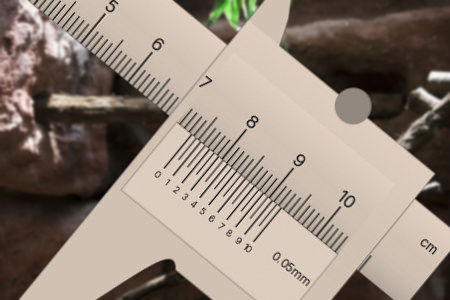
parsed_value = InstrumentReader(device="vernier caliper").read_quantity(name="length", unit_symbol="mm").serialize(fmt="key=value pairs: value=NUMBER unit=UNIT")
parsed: value=73.6 unit=mm
